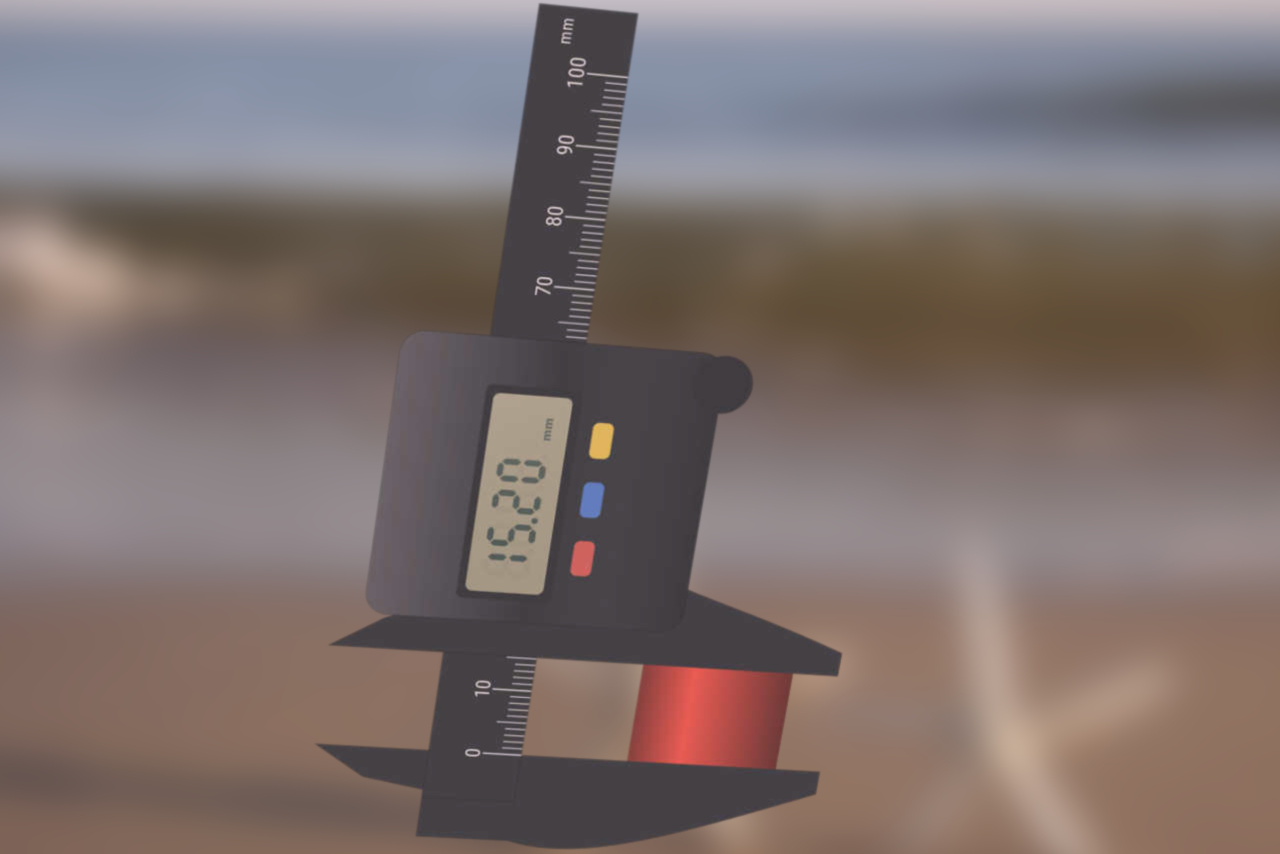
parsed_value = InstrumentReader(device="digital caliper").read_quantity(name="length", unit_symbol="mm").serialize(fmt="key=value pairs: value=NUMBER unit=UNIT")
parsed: value=15.20 unit=mm
